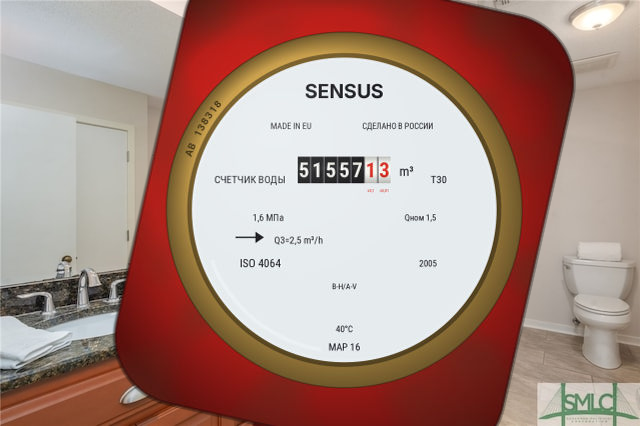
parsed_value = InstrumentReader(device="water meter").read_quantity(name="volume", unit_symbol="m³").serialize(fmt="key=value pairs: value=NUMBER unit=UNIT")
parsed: value=51557.13 unit=m³
